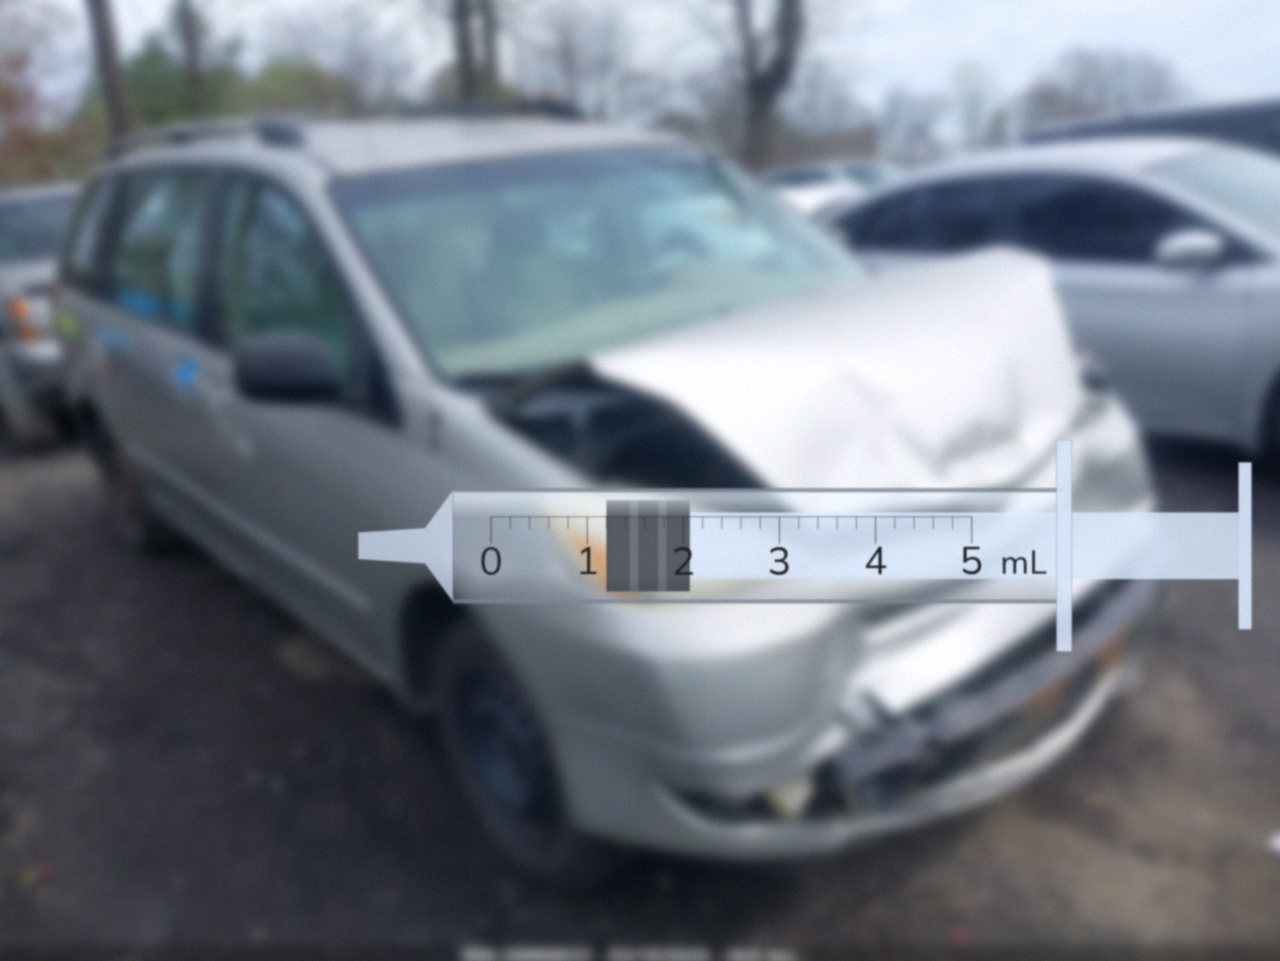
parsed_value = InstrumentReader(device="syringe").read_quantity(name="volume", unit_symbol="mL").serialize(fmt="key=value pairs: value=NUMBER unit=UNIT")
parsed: value=1.2 unit=mL
